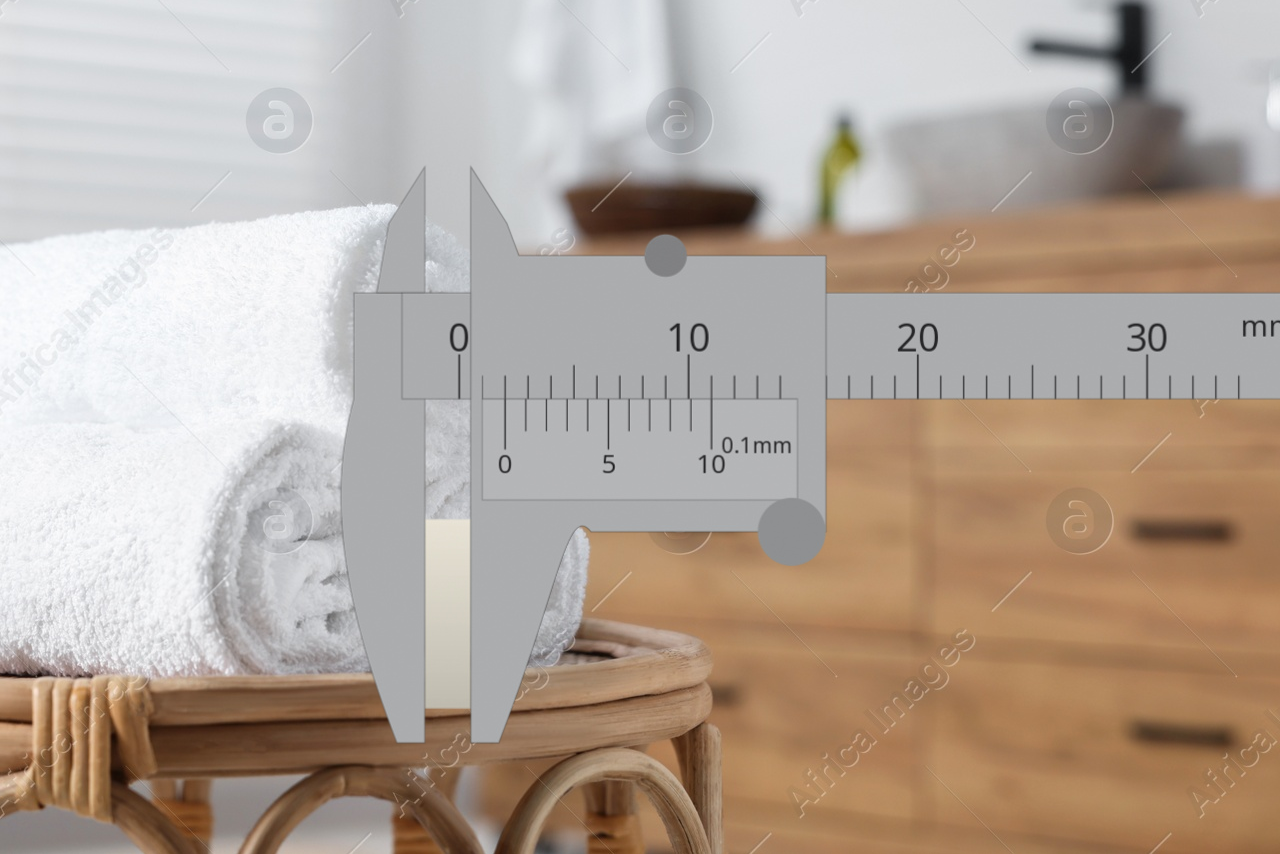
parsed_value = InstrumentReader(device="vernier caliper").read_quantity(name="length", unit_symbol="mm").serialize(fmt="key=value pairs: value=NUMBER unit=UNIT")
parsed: value=2.0 unit=mm
